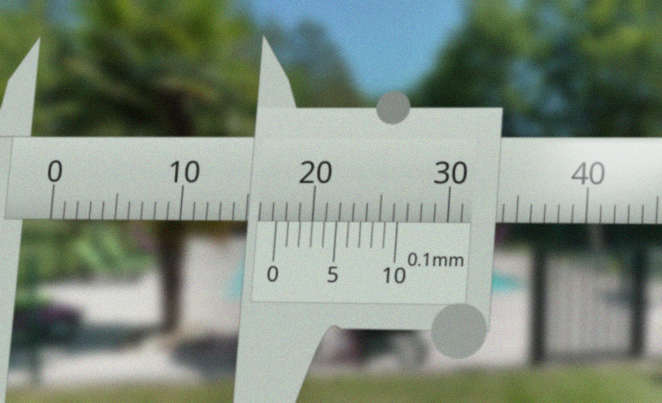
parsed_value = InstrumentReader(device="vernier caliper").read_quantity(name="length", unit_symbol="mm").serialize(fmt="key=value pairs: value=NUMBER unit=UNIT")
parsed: value=17.3 unit=mm
